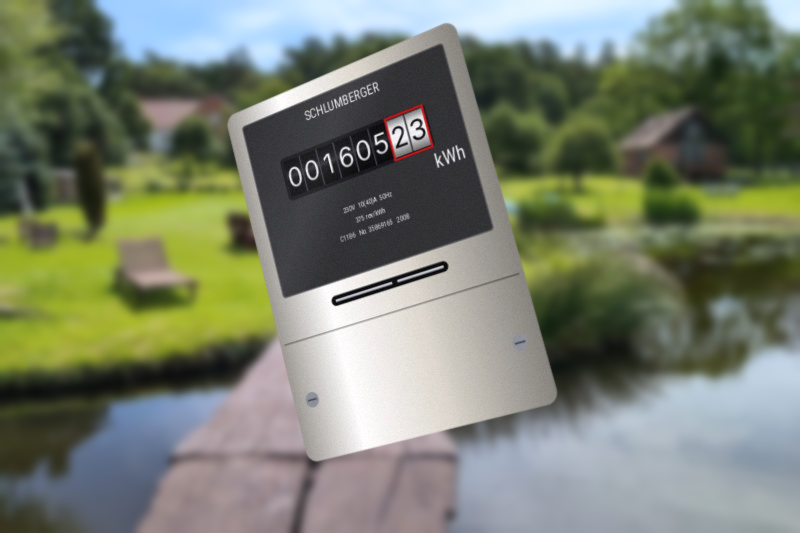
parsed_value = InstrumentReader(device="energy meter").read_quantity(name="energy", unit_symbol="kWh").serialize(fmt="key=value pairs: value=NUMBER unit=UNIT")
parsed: value=1605.23 unit=kWh
